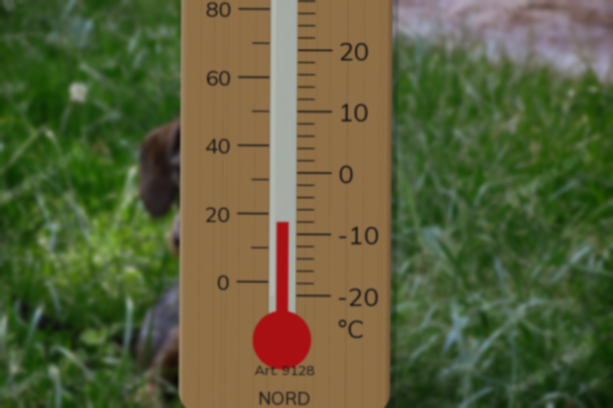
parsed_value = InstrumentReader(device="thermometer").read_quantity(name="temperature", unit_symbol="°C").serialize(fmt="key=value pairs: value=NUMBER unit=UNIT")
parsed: value=-8 unit=°C
